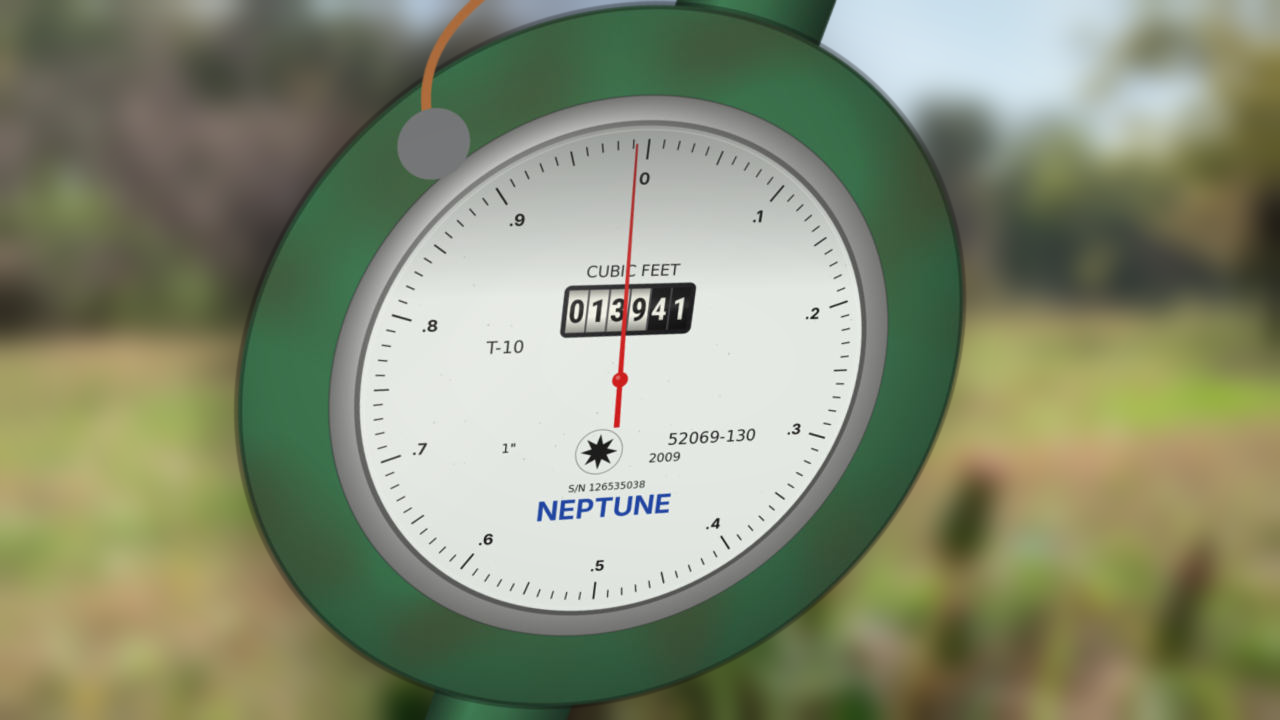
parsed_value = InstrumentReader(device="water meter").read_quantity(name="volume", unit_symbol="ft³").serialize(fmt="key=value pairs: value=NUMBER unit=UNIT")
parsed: value=13940.99 unit=ft³
